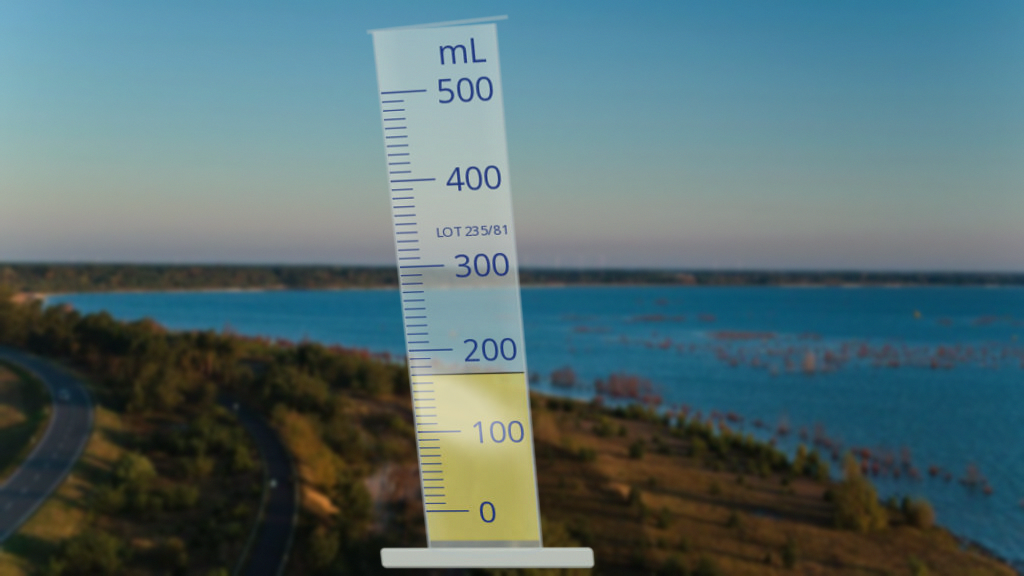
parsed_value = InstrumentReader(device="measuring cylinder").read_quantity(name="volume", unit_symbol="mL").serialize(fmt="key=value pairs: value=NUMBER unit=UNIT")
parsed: value=170 unit=mL
